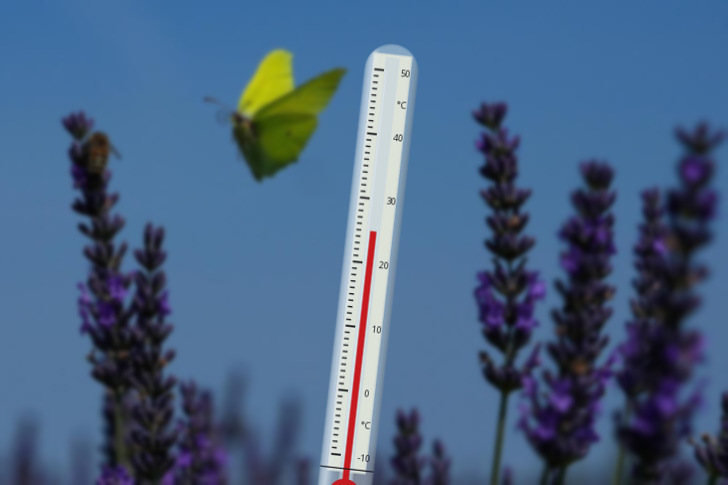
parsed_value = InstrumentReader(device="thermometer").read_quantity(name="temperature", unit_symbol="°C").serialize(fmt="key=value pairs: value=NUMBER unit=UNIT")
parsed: value=25 unit=°C
